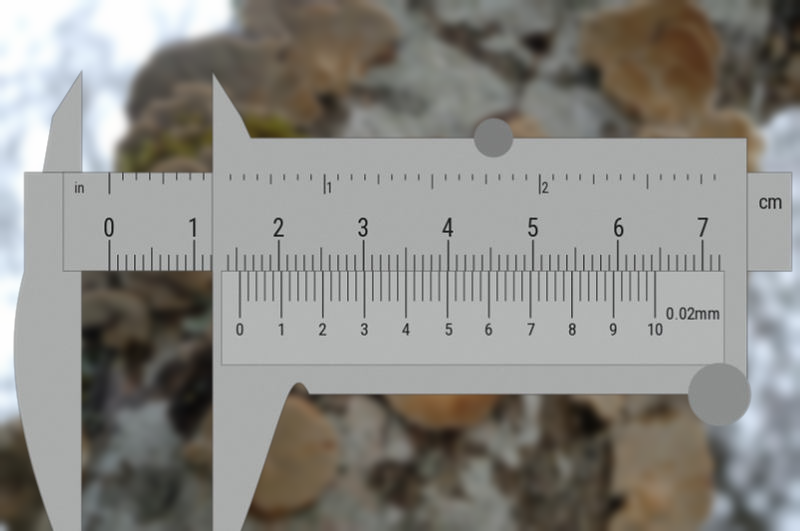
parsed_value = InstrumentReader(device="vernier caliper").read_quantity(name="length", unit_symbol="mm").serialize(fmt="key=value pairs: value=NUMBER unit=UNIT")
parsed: value=15.4 unit=mm
